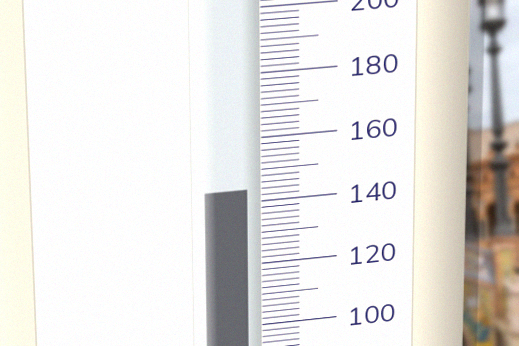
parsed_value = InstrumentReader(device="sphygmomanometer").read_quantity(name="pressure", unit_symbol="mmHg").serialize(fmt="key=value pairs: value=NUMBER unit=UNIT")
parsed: value=144 unit=mmHg
